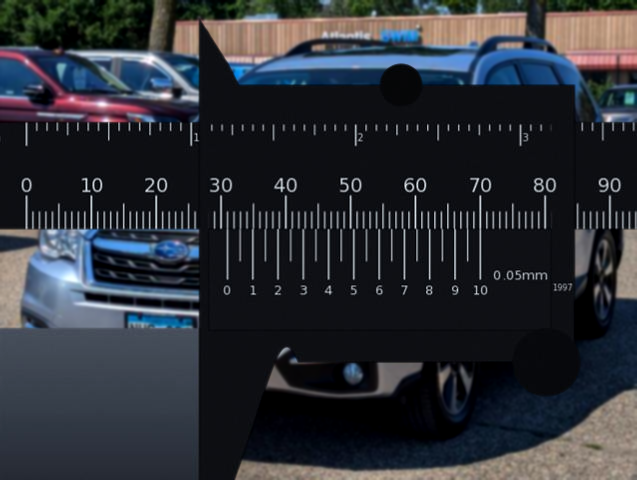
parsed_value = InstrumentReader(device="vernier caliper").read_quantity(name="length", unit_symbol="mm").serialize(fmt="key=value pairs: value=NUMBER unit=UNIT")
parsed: value=31.0 unit=mm
